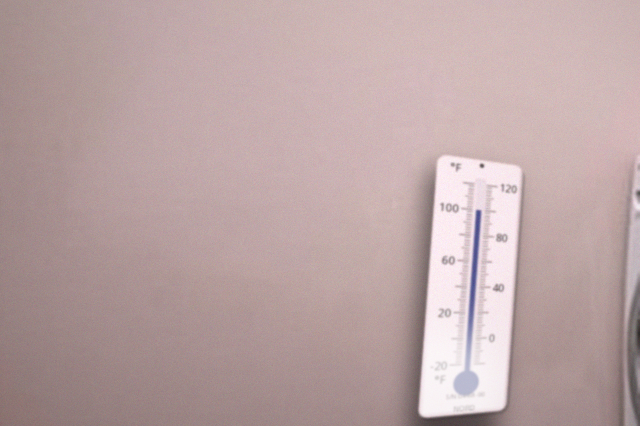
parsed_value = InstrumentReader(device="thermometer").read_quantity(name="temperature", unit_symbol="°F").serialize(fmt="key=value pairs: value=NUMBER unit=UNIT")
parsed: value=100 unit=°F
